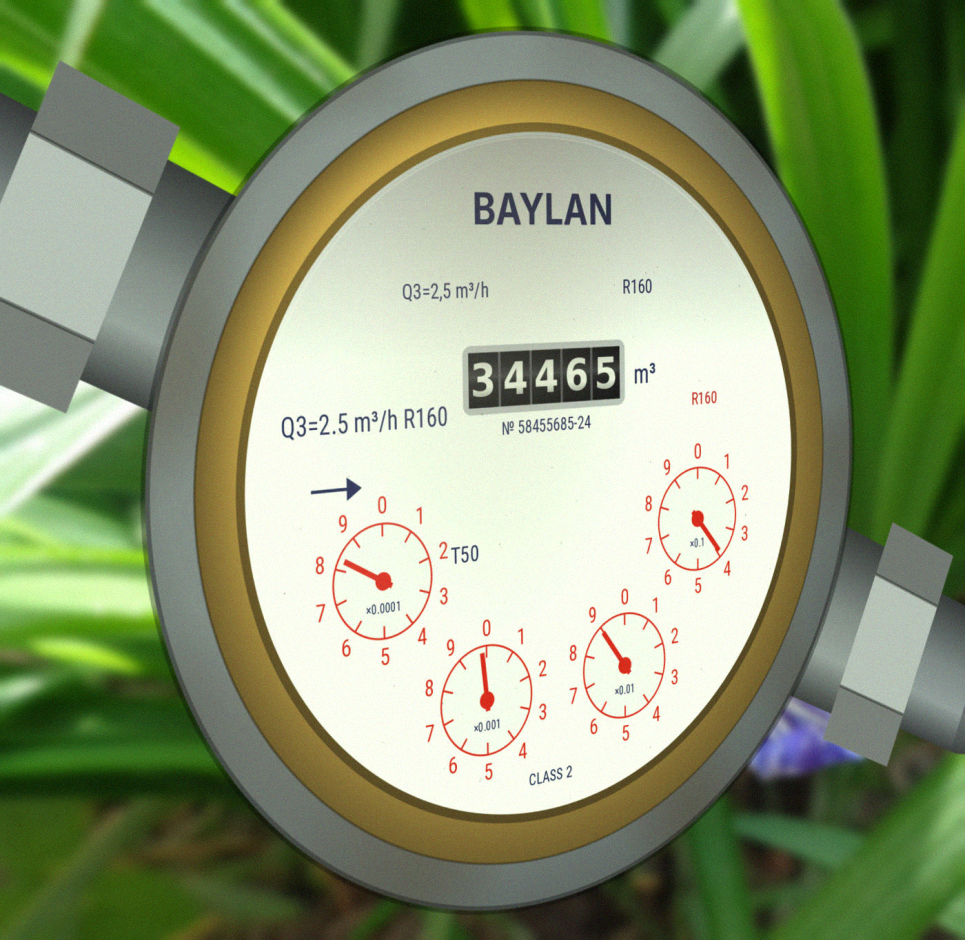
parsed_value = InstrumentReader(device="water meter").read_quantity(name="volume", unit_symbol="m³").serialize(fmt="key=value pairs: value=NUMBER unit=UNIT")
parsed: value=34465.3898 unit=m³
